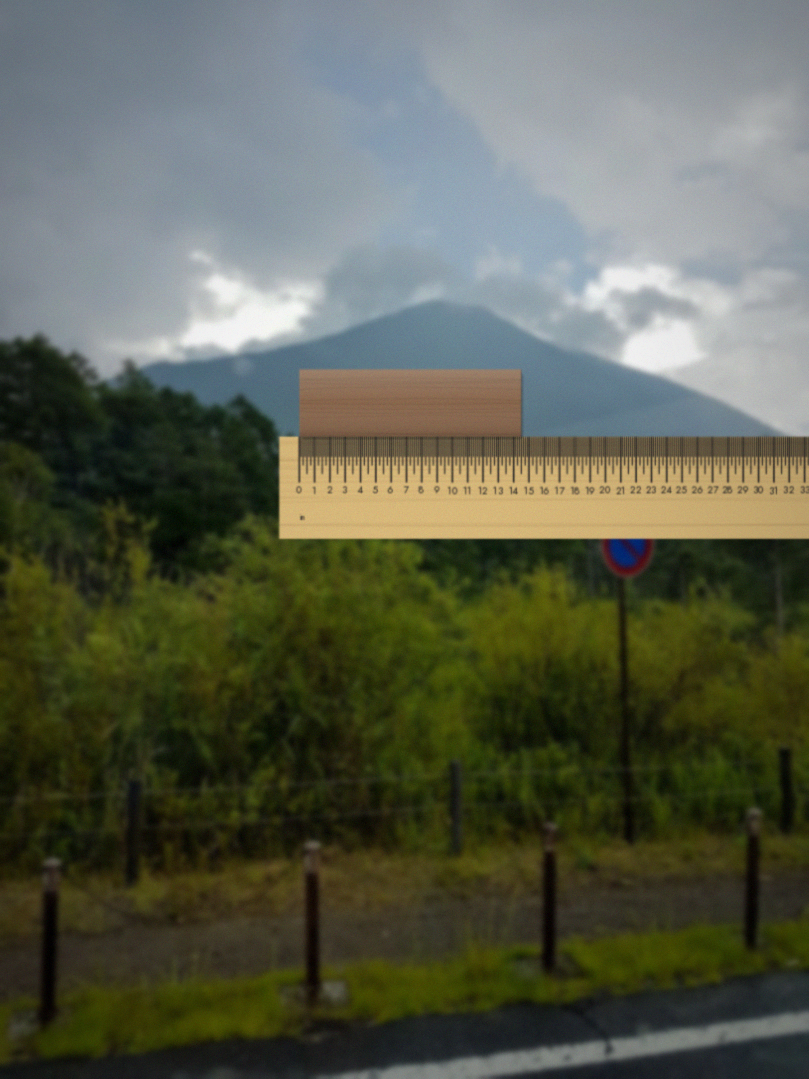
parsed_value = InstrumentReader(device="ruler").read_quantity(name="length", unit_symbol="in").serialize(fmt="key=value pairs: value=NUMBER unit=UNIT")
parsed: value=14.5 unit=in
